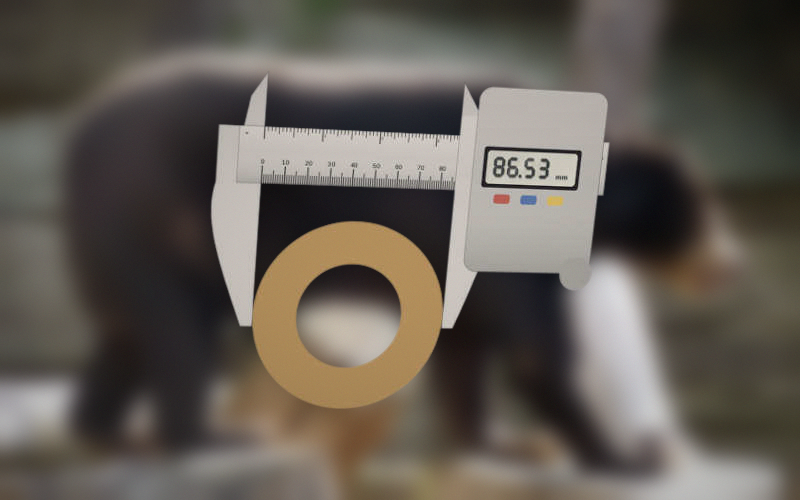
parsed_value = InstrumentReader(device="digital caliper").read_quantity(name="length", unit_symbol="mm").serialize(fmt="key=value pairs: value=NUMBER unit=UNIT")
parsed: value=86.53 unit=mm
